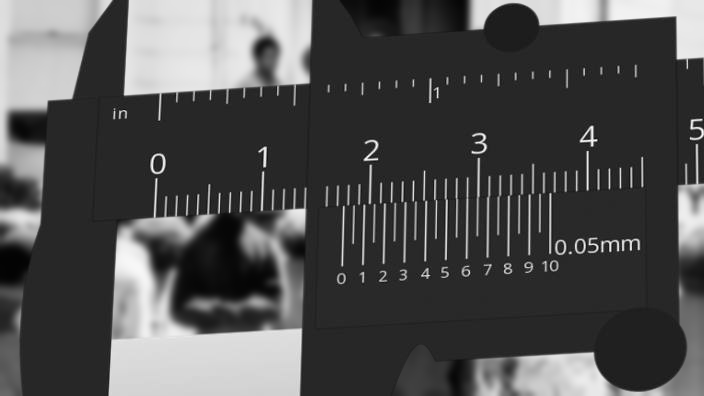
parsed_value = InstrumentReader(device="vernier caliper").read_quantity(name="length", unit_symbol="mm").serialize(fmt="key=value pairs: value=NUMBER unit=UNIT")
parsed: value=17.6 unit=mm
